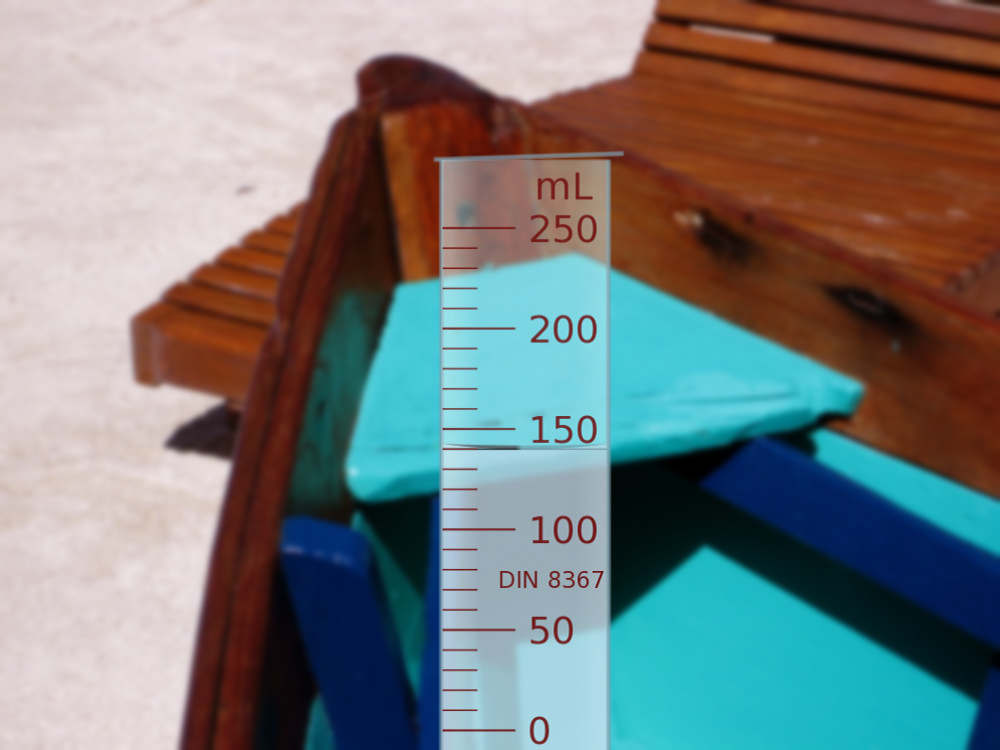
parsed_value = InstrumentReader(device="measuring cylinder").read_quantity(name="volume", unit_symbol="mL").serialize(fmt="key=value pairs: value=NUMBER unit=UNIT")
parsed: value=140 unit=mL
